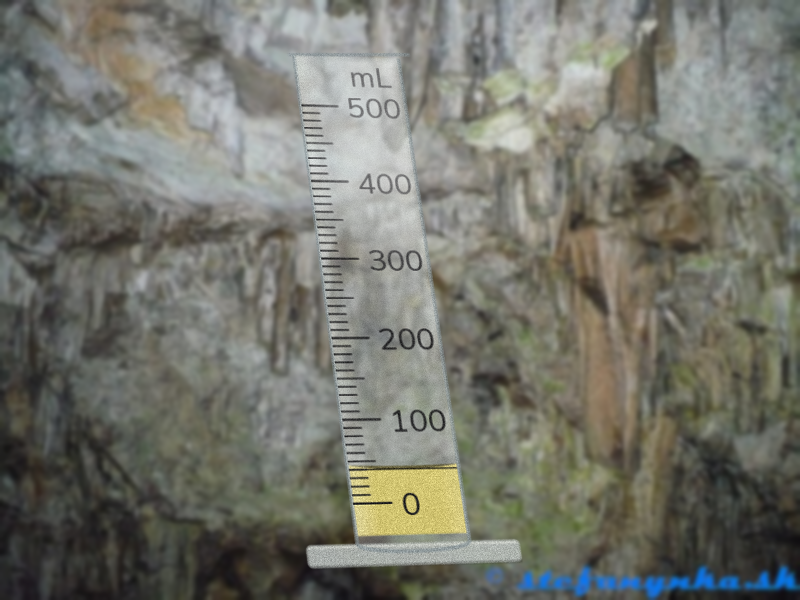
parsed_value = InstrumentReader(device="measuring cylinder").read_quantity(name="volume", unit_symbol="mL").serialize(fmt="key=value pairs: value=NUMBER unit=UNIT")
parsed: value=40 unit=mL
